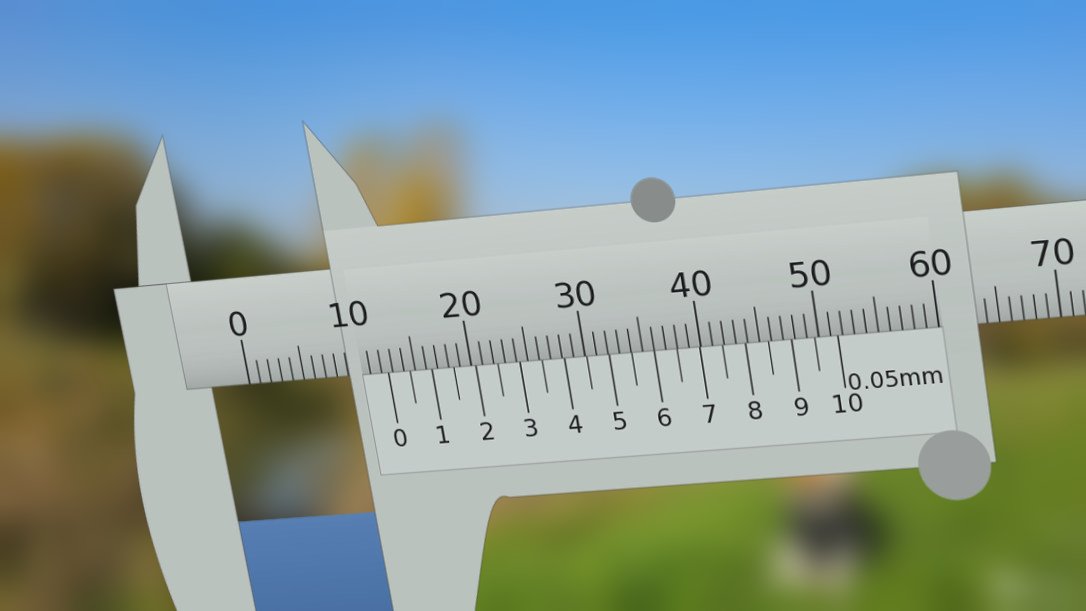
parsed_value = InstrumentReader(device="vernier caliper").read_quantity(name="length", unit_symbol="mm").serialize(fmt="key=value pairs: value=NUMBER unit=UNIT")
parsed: value=12.6 unit=mm
